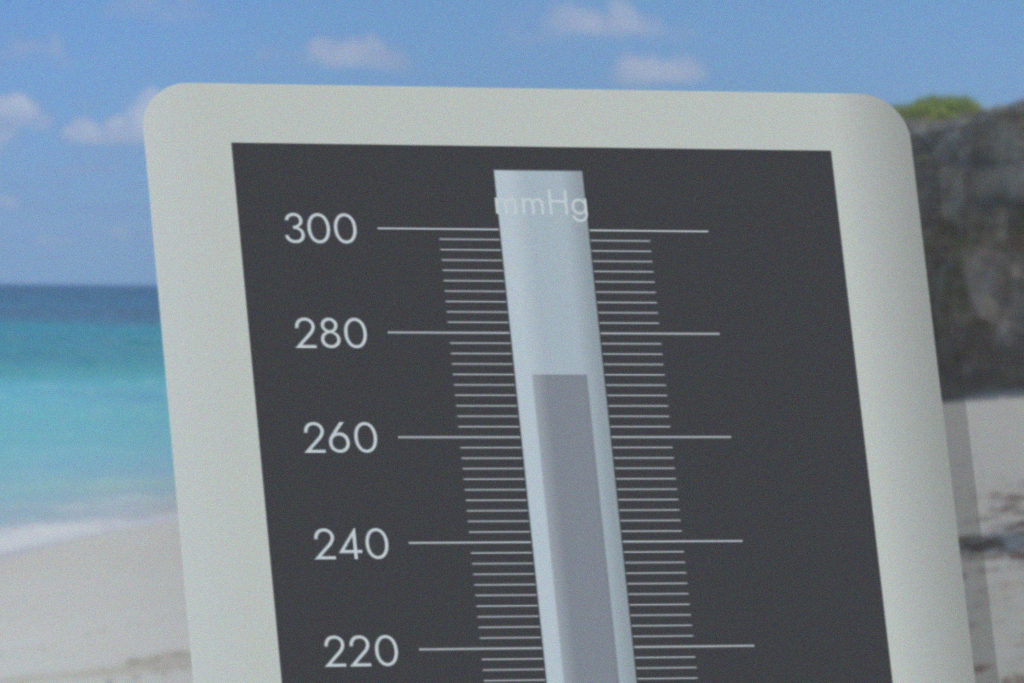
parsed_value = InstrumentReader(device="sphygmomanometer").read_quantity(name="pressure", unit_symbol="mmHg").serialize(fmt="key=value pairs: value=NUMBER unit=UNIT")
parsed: value=272 unit=mmHg
